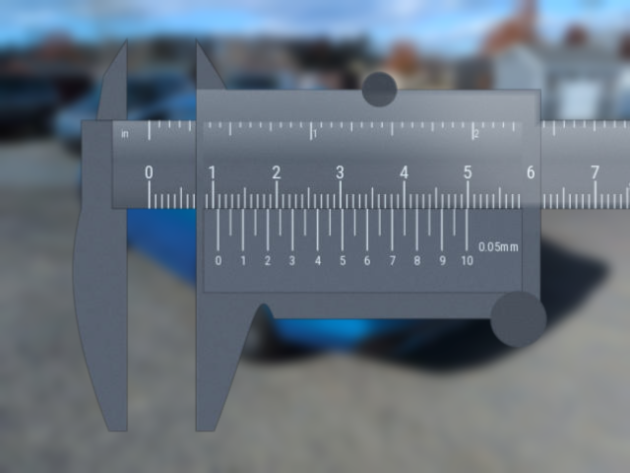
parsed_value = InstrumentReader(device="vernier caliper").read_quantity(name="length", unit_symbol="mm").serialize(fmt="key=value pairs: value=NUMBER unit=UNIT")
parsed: value=10.8 unit=mm
